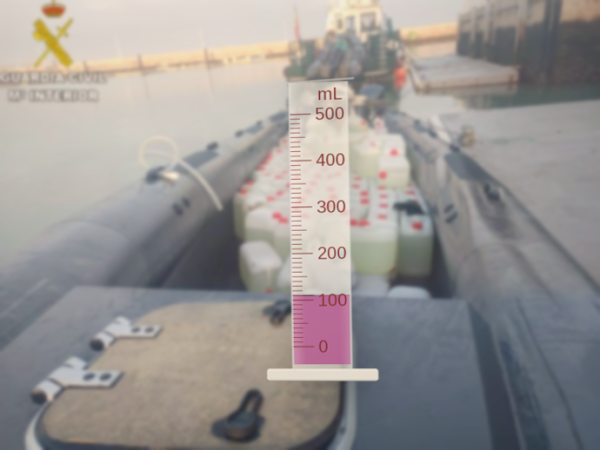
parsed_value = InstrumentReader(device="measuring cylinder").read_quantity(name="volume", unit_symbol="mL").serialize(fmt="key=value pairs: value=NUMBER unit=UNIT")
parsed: value=110 unit=mL
